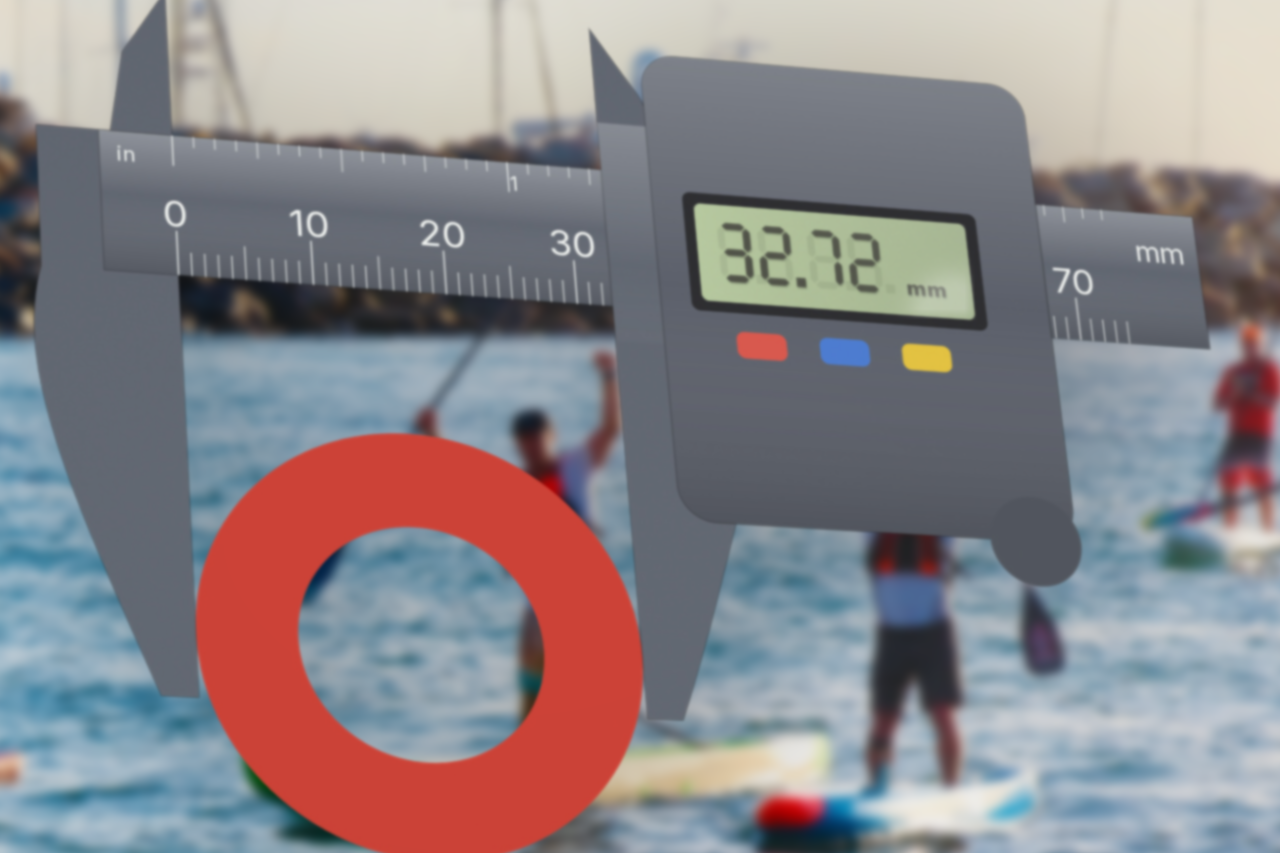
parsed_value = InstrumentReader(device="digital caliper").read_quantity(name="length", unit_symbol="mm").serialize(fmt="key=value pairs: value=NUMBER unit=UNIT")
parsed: value=32.72 unit=mm
